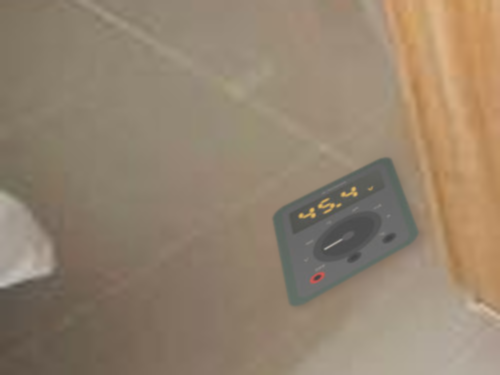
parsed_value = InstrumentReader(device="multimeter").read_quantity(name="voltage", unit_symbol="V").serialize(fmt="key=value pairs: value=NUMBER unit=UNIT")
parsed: value=45.4 unit=V
